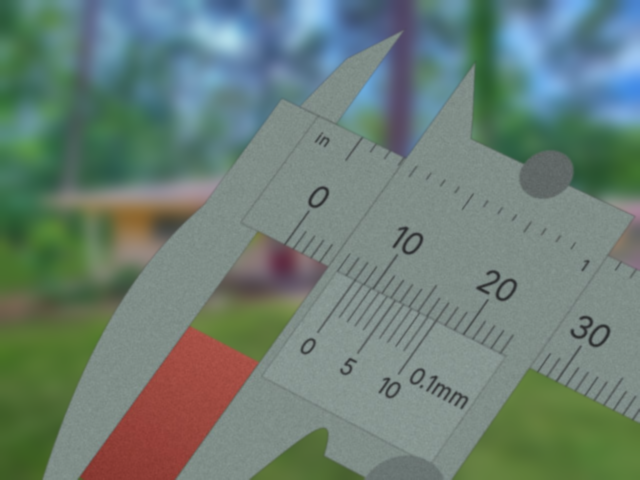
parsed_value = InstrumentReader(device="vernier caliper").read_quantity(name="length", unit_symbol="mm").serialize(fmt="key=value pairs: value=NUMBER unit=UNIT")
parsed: value=8.0 unit=mm
